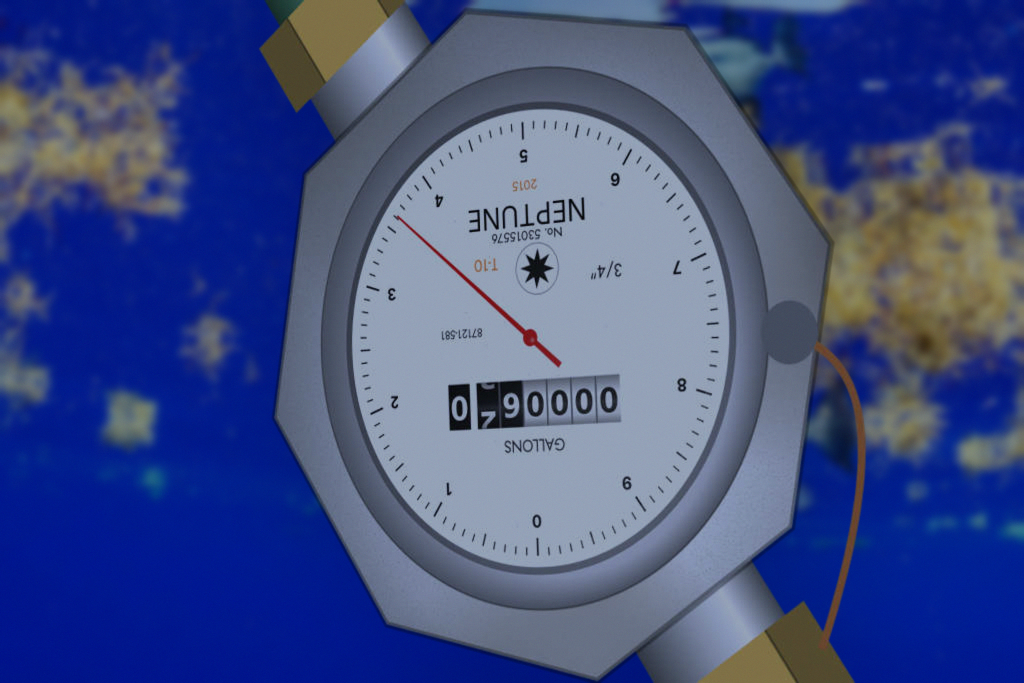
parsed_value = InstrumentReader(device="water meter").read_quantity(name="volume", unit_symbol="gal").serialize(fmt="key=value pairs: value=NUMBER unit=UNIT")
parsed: value=623.6 unit=gal
